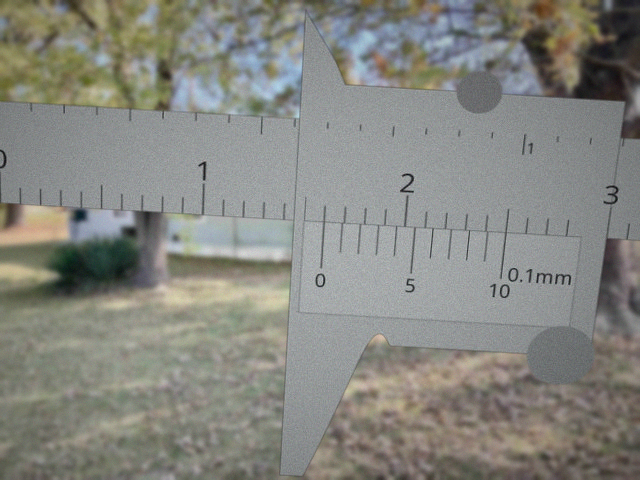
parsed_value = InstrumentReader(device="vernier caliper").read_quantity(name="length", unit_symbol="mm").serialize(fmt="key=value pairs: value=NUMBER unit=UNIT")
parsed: value=16.0 unit=mm
